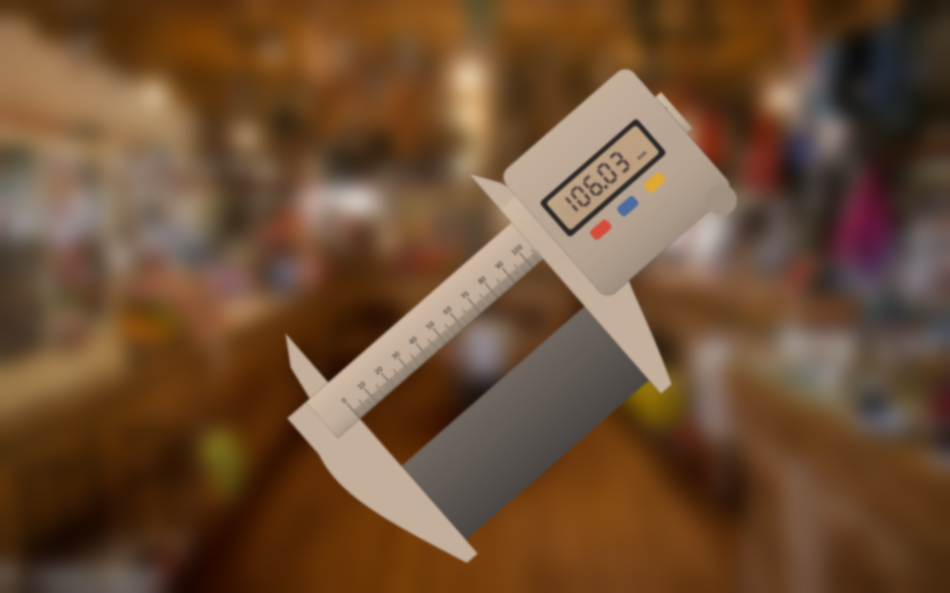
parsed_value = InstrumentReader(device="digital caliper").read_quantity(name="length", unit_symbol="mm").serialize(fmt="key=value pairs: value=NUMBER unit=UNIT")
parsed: value=106.03 unit=mm
